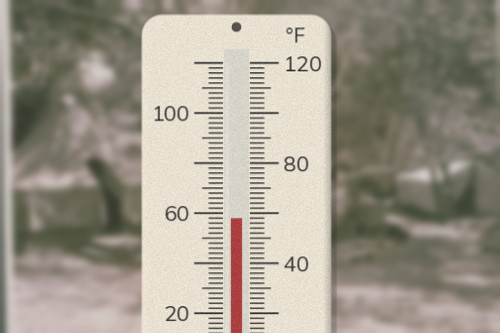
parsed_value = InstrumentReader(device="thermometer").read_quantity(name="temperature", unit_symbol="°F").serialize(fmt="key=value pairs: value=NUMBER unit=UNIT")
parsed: value=58 unit=°F
